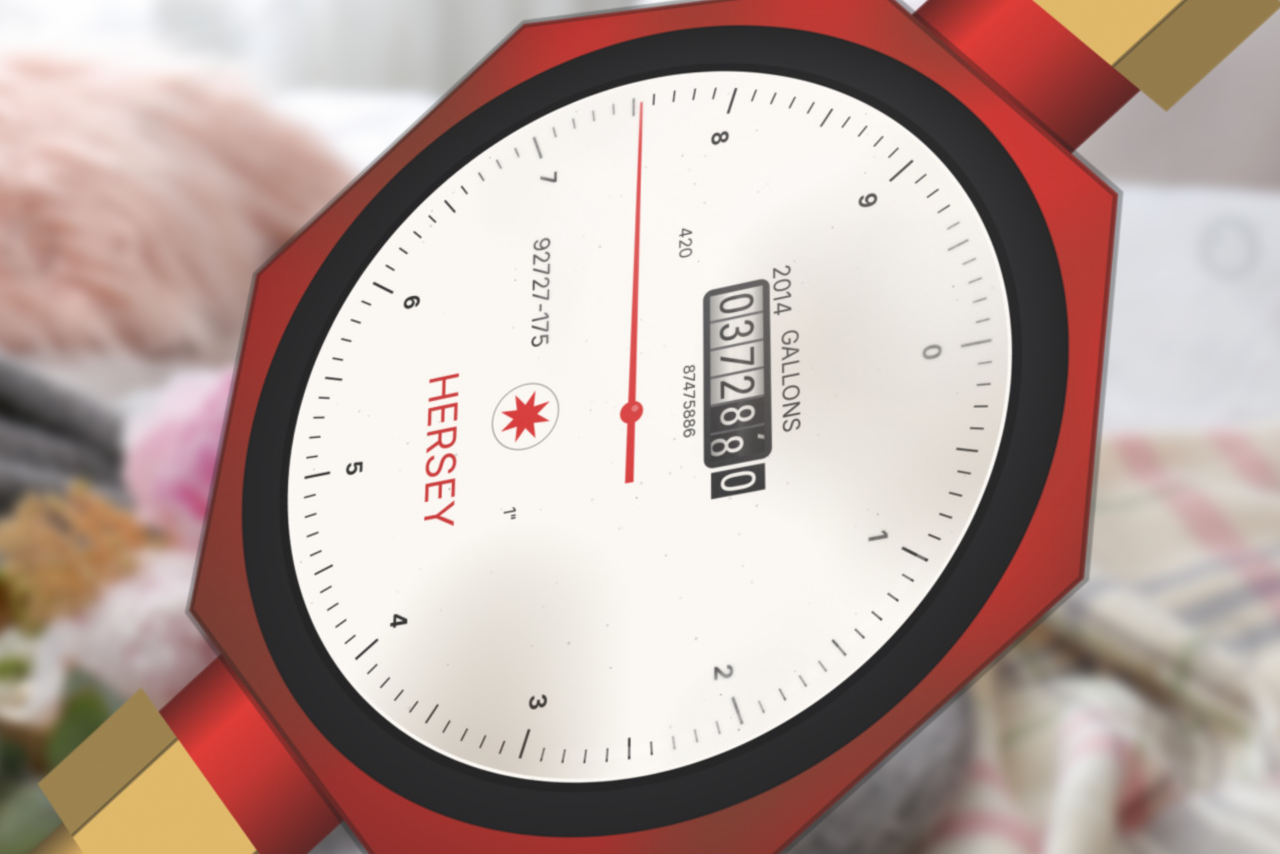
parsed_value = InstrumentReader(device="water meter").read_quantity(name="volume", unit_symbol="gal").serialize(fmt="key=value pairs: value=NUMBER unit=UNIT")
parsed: value=372877.5 unit=gal
